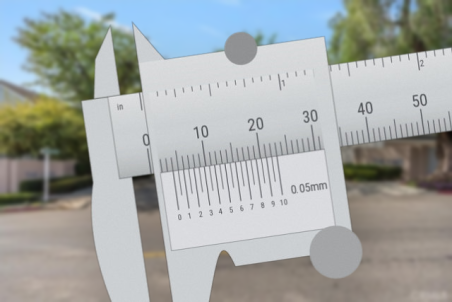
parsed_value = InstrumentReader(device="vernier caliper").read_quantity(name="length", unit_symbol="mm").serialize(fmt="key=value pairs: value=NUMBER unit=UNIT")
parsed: value=4.0 unit=mm
